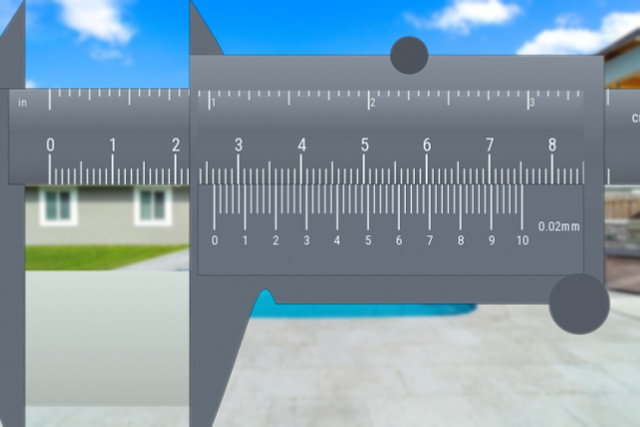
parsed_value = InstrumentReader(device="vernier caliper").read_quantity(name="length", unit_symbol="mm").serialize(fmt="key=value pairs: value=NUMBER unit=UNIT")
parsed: value=26.2 unit=mm
